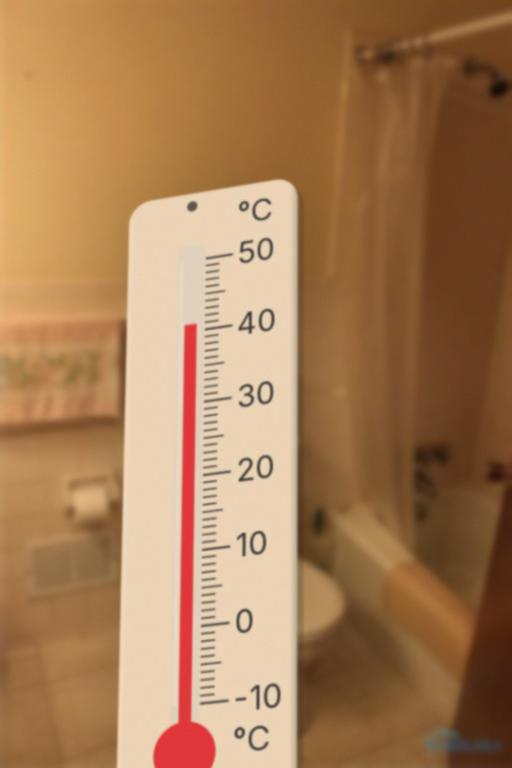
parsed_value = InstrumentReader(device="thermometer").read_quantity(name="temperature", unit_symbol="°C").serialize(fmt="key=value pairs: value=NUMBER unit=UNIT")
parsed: value=41 unit=°C
